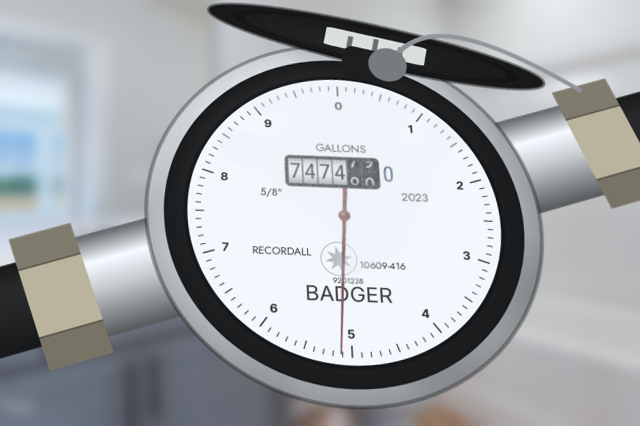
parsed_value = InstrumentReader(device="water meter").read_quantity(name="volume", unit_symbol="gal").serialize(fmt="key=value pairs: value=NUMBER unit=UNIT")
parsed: value=7474795.1 unit=gal
